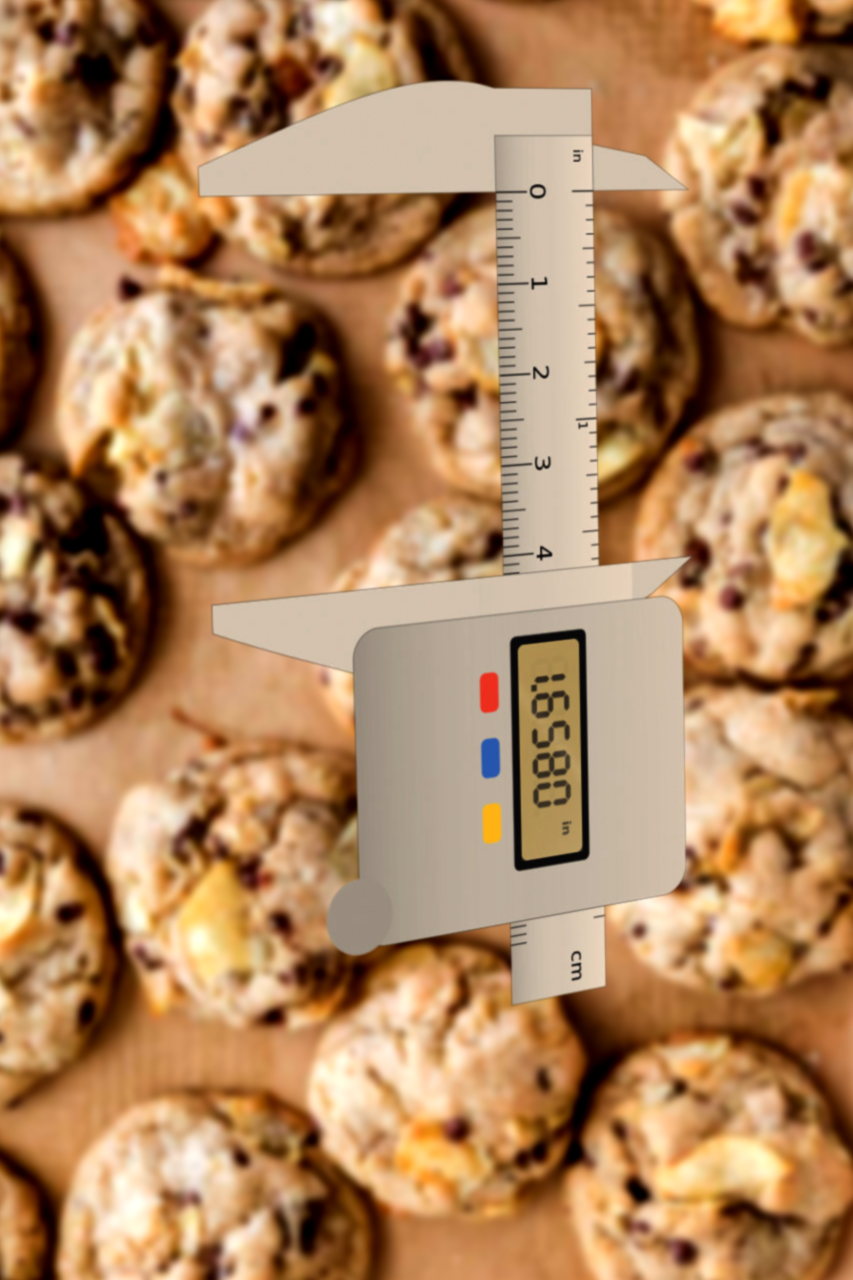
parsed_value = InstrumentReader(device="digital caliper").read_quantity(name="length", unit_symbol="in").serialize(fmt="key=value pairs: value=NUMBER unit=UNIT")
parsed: value=1.6580 unit=in
